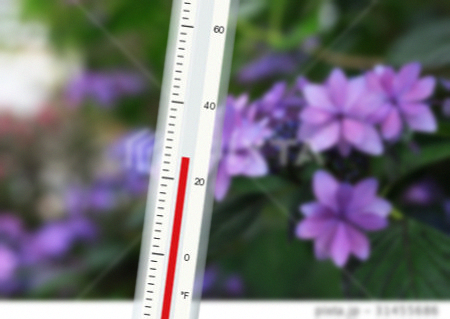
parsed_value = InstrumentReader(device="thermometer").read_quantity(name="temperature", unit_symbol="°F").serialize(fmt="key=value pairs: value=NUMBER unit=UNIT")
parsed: value=26 unit=°F
